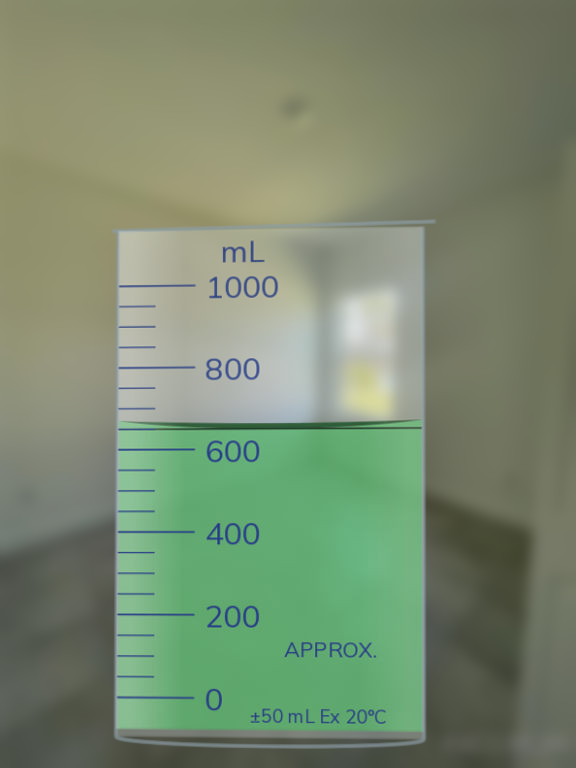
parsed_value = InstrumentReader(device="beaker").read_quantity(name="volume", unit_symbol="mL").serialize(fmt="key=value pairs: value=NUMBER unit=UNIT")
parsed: value=650 unit=mL
